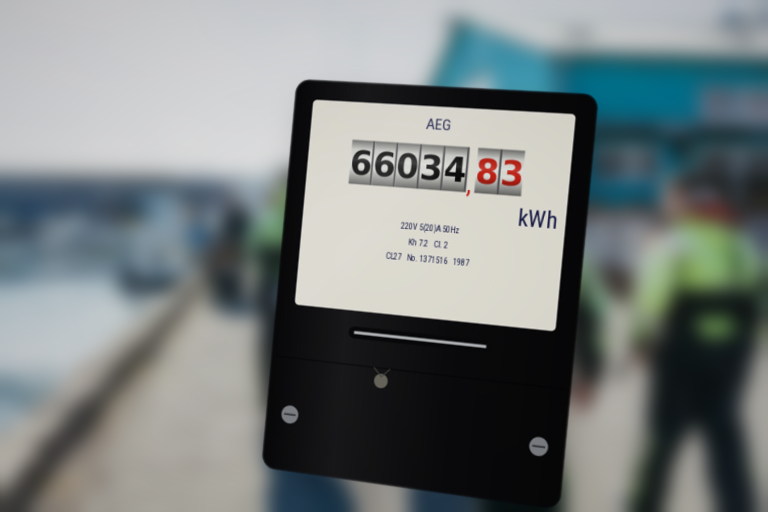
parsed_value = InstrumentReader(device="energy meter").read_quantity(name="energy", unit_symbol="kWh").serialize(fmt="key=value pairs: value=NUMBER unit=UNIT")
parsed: value=66034.83 unit=kWh
